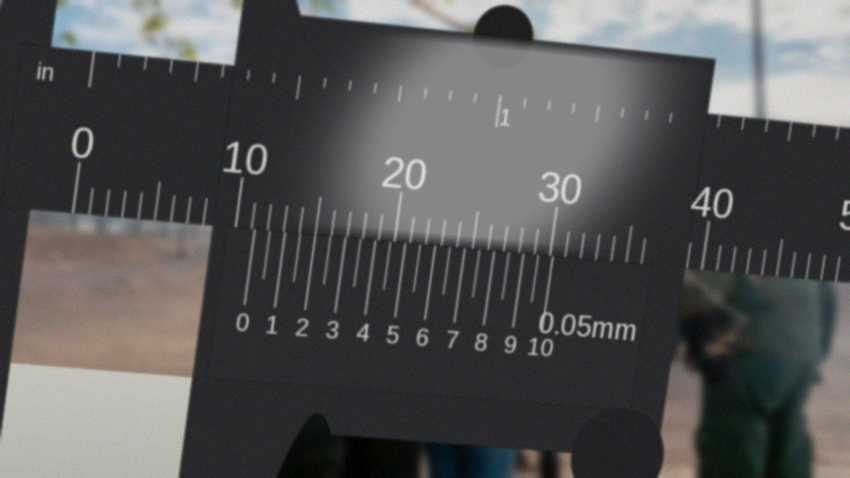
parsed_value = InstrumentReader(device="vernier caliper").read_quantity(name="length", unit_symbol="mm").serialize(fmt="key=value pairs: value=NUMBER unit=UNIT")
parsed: value=11.2 unit=mm
